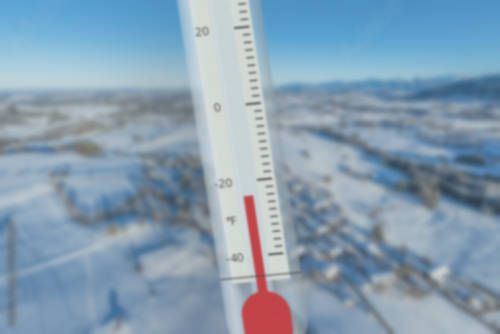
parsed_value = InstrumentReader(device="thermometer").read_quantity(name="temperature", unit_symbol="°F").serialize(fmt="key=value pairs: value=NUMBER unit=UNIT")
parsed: value=-24 unit=°F
